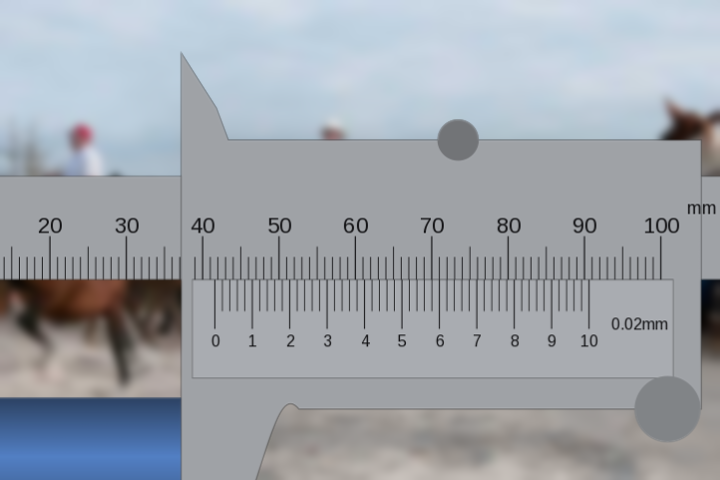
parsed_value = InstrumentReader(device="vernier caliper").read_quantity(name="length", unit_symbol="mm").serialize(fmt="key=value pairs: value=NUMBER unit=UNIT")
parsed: value=41.6 unit=mm
